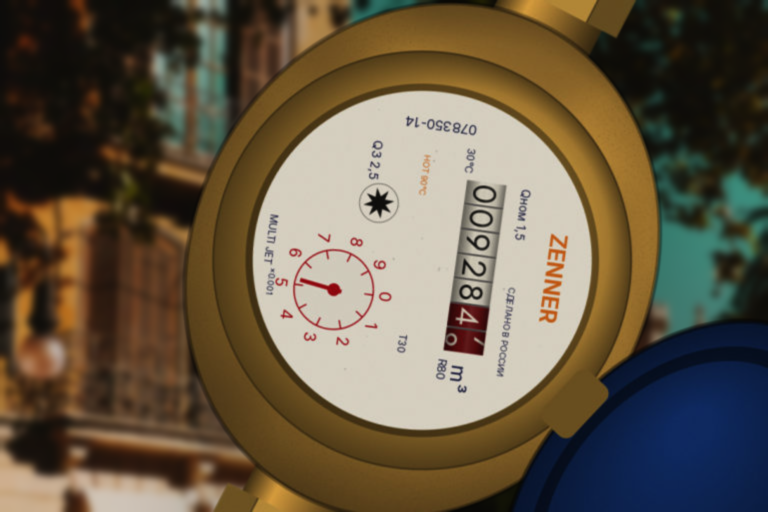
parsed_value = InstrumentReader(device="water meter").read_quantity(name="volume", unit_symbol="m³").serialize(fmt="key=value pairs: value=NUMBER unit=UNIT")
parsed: value=928.475 unit=m³
